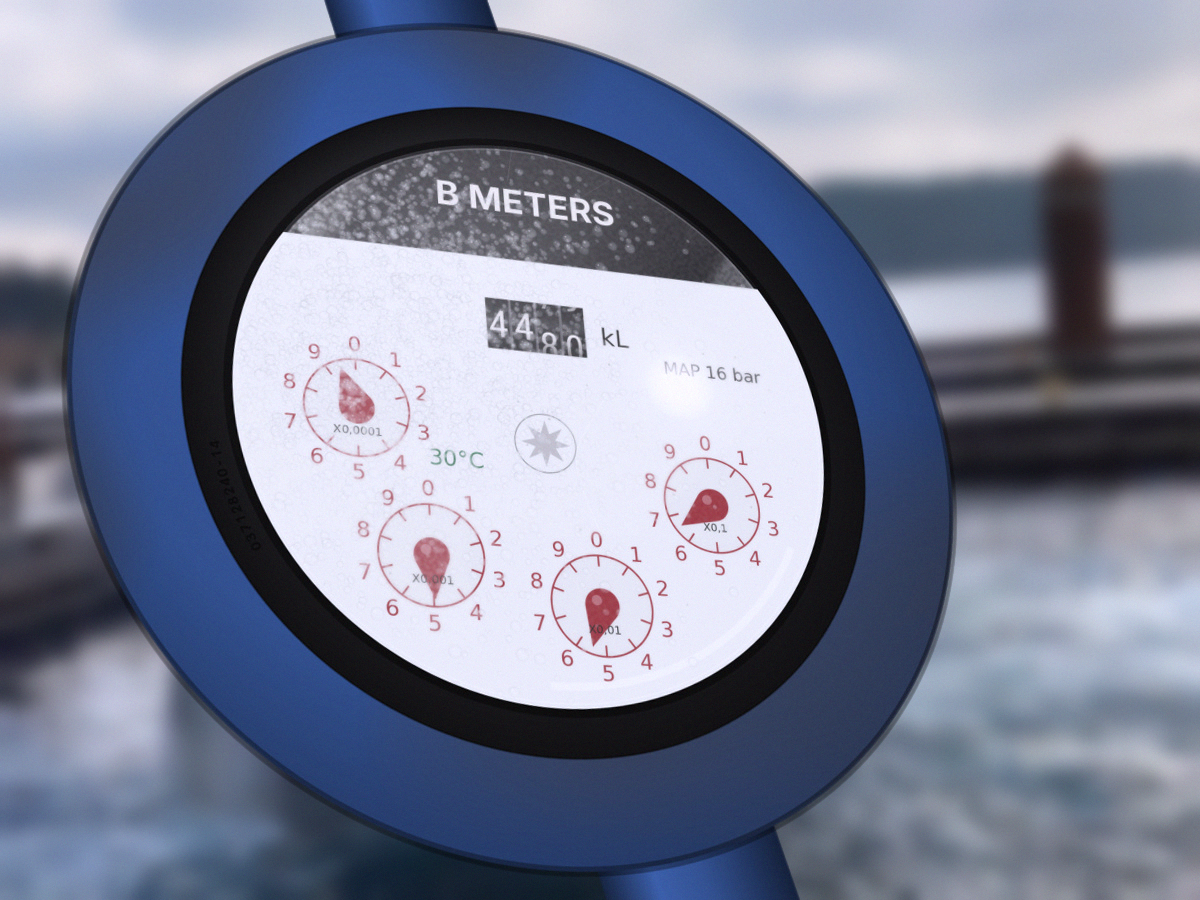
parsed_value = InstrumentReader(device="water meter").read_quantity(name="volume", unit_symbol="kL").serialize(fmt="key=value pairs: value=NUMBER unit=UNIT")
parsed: value=4479.6549 unit=kL
